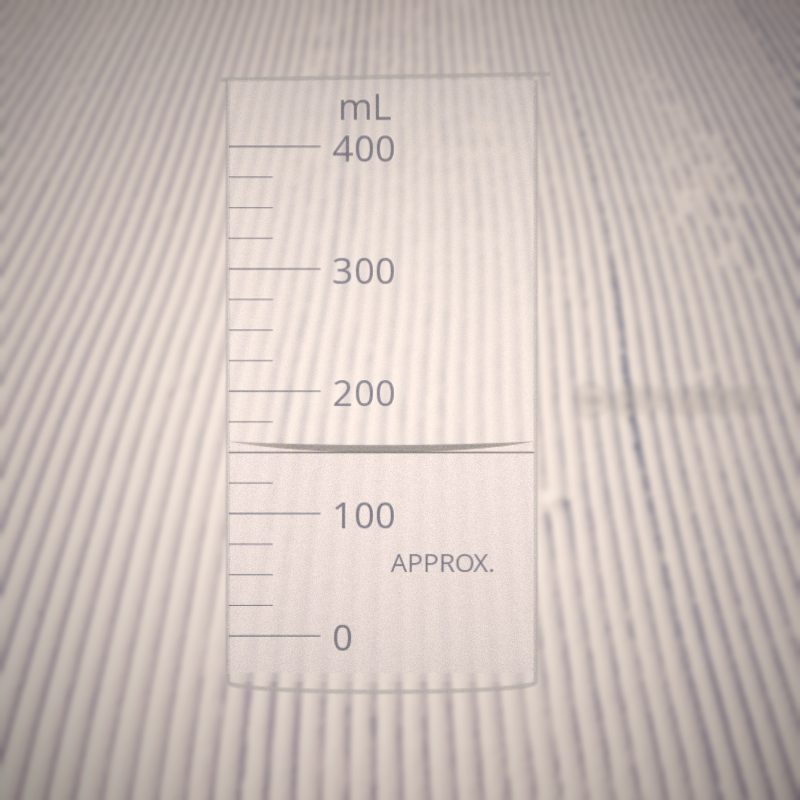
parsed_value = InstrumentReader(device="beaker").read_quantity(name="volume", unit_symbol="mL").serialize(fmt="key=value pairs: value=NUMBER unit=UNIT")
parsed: value=150 unit=mL
